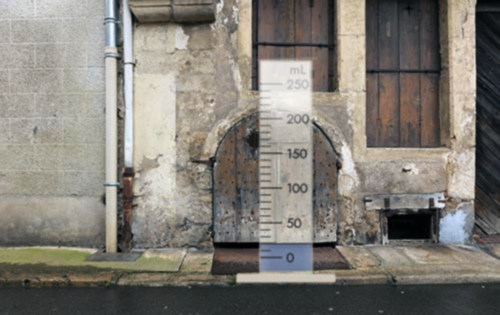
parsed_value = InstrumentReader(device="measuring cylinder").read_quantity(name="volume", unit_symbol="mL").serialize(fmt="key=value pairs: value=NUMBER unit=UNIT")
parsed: value=20 unit=mL
